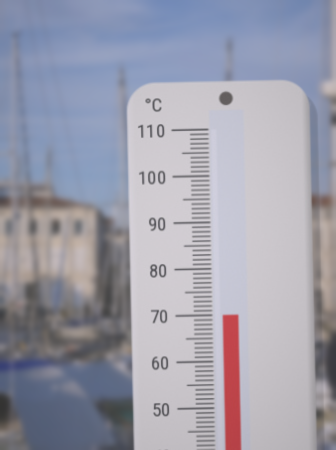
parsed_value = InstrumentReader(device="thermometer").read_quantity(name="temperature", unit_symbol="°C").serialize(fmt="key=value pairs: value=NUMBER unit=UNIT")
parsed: value=70 unit=°C
